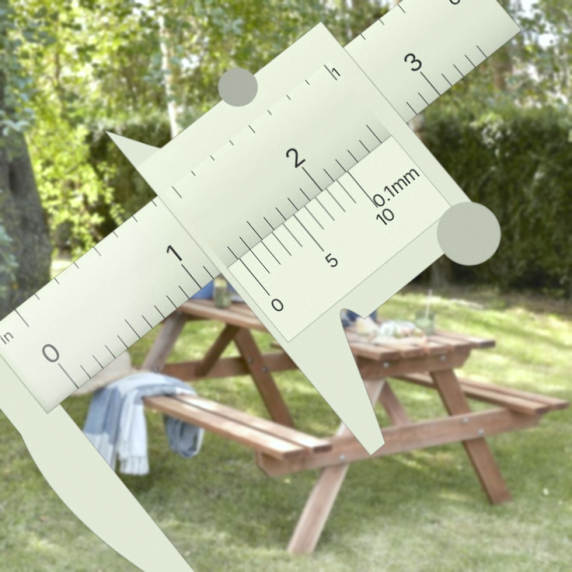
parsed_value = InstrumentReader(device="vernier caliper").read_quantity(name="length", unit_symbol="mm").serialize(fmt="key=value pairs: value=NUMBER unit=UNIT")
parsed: value=13.1 unit=mm
